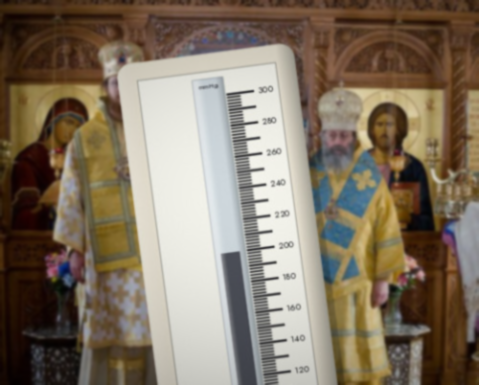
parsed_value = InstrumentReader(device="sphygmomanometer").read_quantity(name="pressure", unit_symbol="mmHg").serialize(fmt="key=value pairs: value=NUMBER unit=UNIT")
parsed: value=200 unit=mmHg
